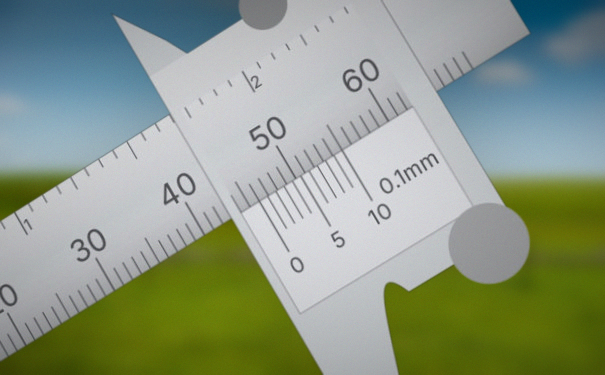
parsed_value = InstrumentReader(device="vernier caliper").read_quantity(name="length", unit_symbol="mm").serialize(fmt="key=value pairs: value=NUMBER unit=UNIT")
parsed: value=46.0 unit=mm
